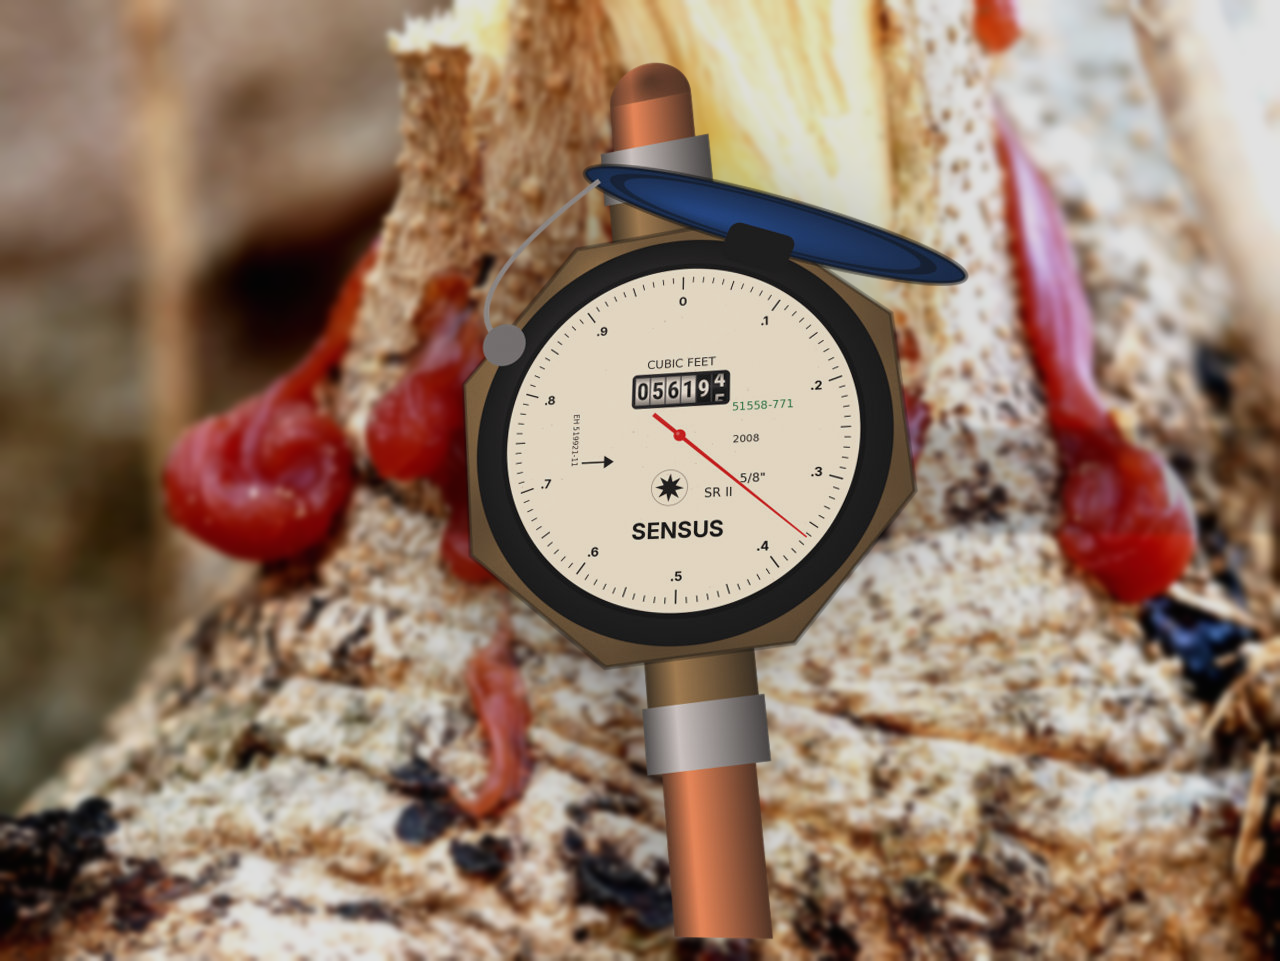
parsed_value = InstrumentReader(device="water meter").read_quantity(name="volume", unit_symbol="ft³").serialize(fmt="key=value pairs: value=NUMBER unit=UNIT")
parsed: value=56194.36 unit=ft³
